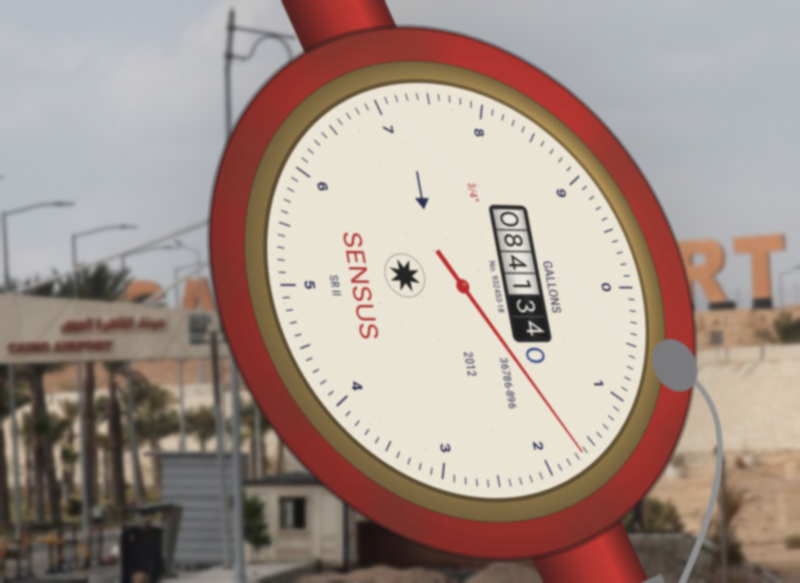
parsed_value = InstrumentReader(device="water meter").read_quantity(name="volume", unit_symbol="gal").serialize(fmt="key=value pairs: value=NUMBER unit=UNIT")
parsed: value=841341.6 unit=gal
